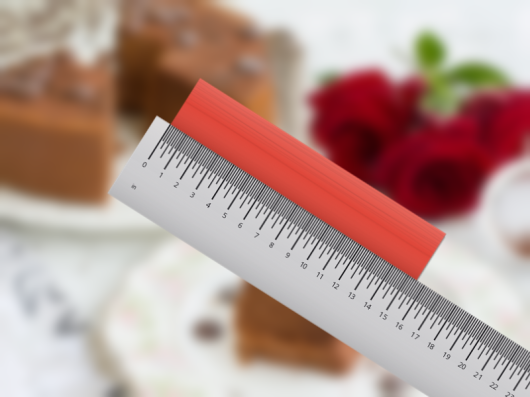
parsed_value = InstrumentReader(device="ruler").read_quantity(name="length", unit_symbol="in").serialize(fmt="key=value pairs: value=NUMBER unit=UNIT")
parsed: value=15.5 unit=in
